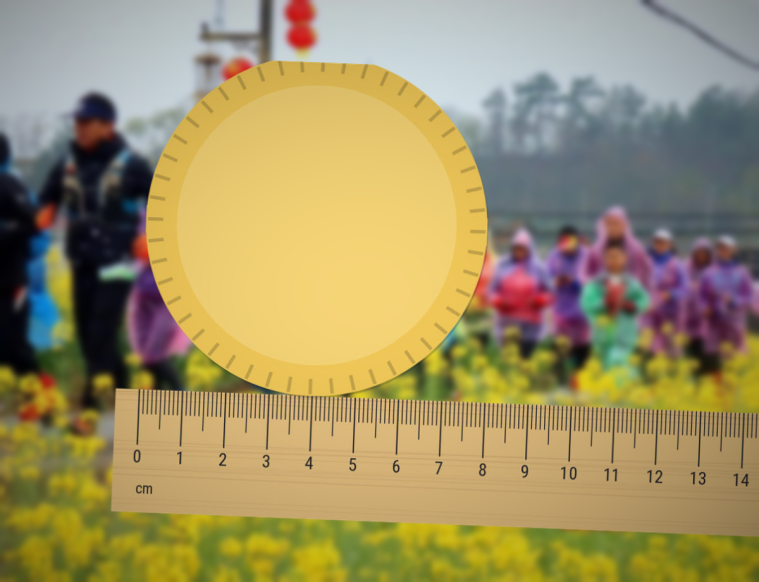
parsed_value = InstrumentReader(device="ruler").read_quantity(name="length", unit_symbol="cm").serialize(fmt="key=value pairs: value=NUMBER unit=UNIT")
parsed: value=7.9 unit=cm
